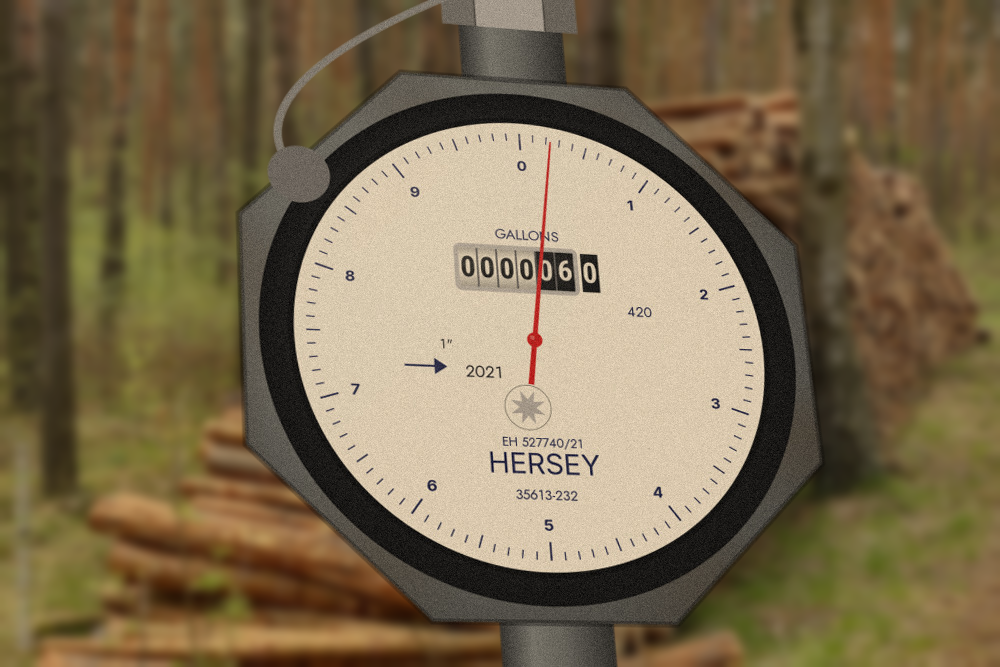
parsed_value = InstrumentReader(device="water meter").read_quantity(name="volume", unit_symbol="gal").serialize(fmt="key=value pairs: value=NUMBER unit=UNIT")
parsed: value=60.2 unit=gal
